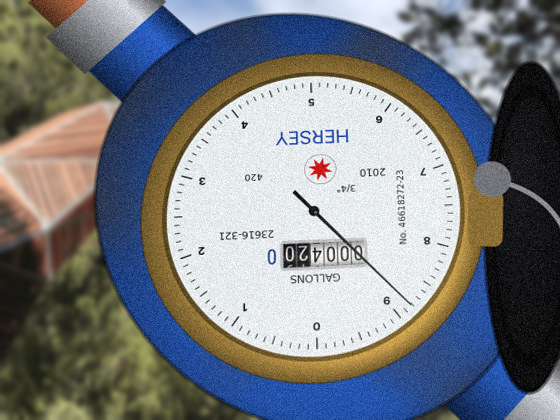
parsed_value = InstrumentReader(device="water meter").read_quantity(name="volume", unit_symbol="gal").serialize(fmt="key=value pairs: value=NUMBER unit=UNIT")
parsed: value=4198.8 unit=gal
